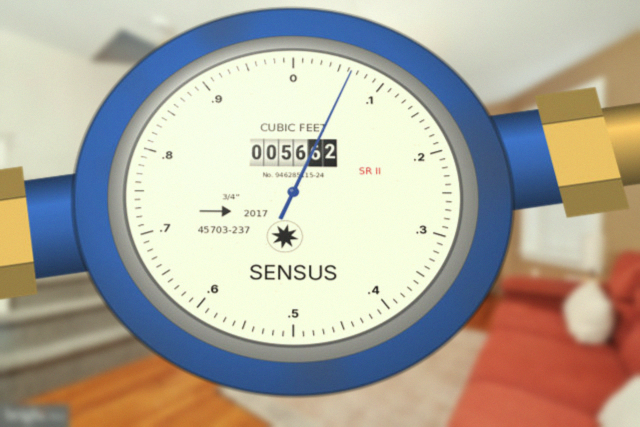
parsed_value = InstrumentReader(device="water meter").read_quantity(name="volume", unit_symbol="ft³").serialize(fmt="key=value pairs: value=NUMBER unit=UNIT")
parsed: value=5662.06 unit=ft³
